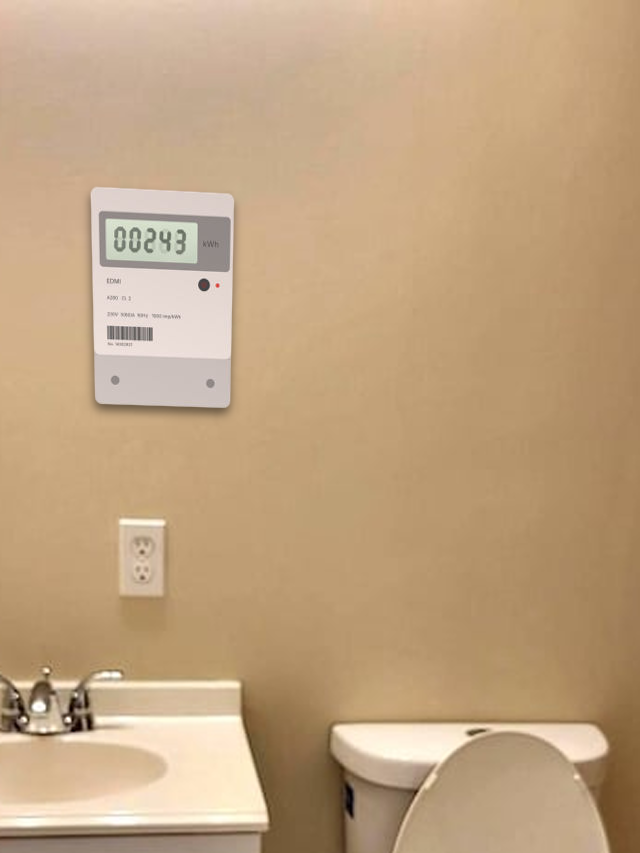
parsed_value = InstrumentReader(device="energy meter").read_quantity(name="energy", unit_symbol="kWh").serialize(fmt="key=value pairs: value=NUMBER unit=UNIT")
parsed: value=243 unit=kWh
